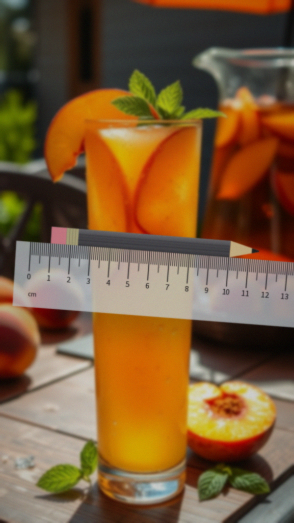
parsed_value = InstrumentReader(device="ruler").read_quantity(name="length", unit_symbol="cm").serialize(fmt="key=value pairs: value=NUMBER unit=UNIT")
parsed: value=10.5 unit=cm
